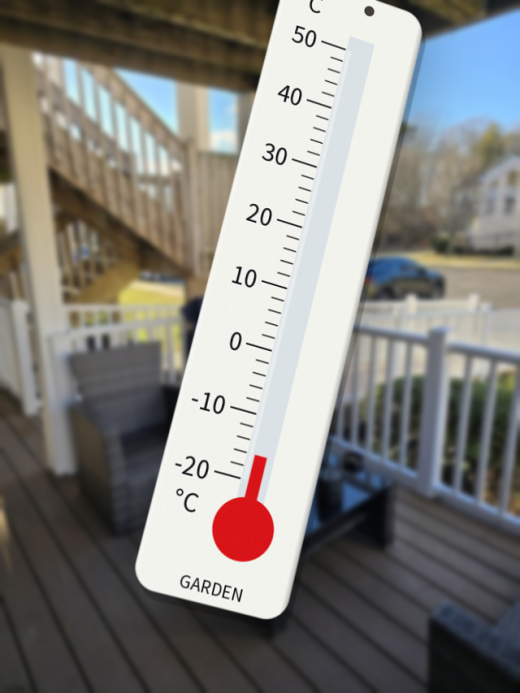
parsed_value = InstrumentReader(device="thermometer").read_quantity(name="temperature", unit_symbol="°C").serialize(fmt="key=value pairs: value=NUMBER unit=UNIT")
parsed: value=-16 unit=°C
